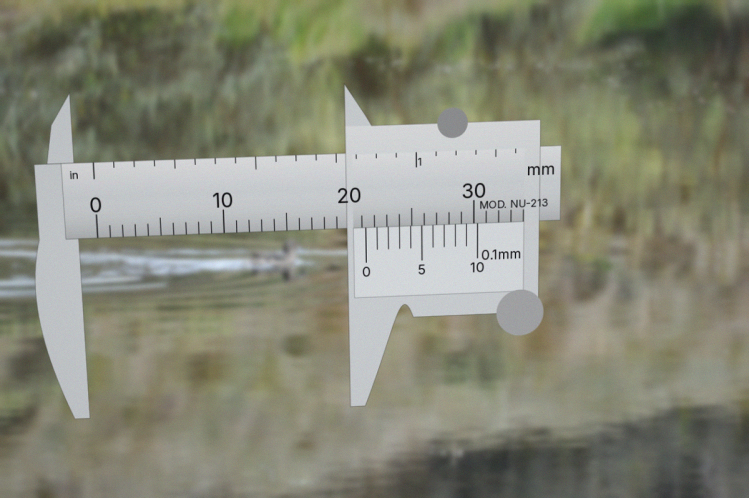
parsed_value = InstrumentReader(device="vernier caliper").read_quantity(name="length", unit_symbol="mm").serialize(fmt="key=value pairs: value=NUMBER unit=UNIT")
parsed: value=21.3 unit=mm
